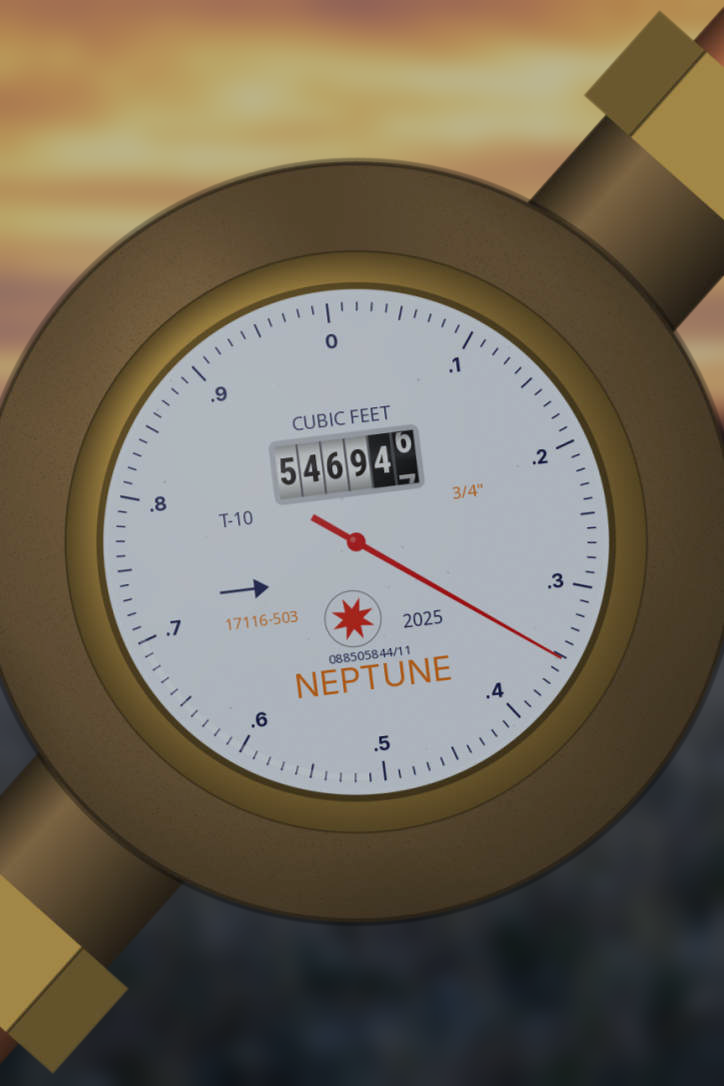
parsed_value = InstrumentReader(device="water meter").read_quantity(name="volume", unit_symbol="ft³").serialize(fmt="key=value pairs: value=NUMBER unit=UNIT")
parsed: value=546946.35 unit=ft³
